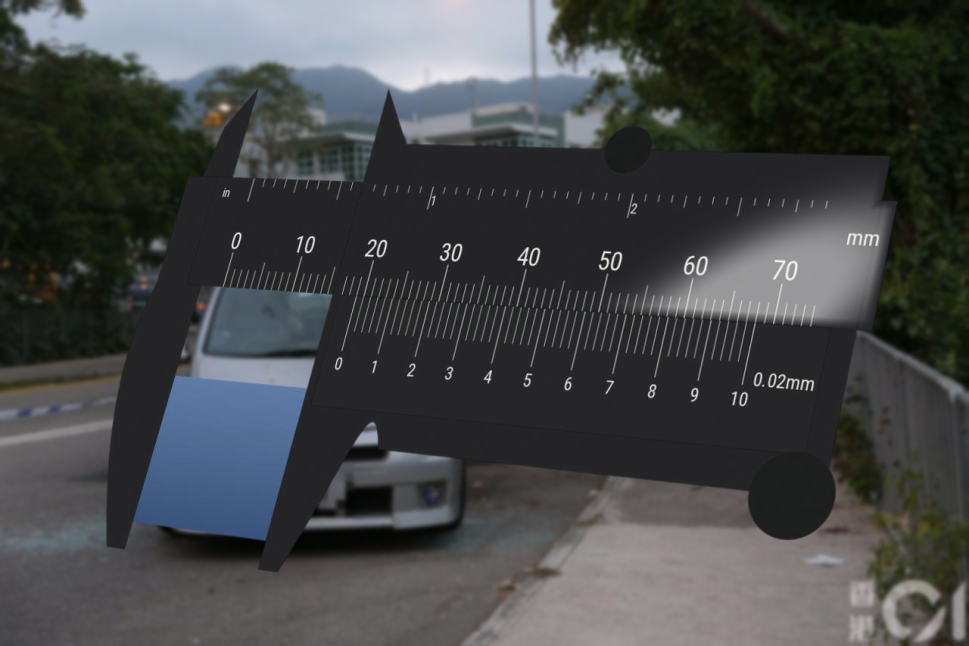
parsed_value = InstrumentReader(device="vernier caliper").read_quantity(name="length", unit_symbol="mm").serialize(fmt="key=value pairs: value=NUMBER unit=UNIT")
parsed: value=19.0 unit=mm
